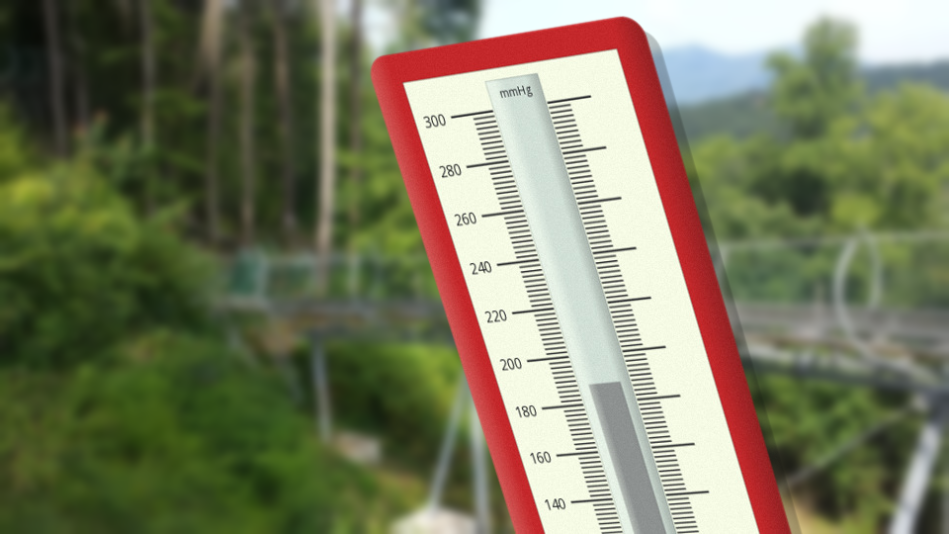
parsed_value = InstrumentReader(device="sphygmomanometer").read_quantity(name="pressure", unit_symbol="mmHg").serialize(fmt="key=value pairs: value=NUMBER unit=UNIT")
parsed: value=188 unit=mmHg
